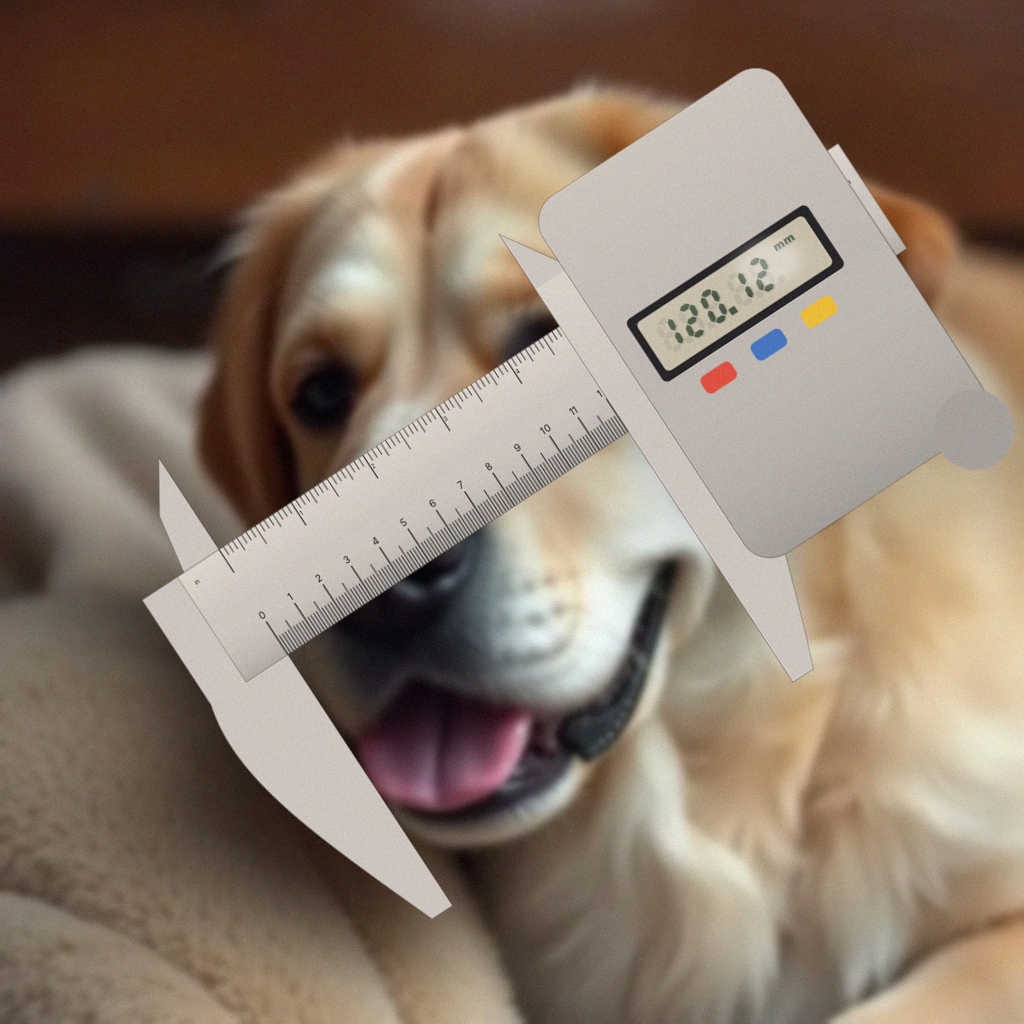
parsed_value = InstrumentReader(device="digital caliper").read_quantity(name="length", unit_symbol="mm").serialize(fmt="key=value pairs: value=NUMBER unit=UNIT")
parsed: value=120.12 unit=mm
